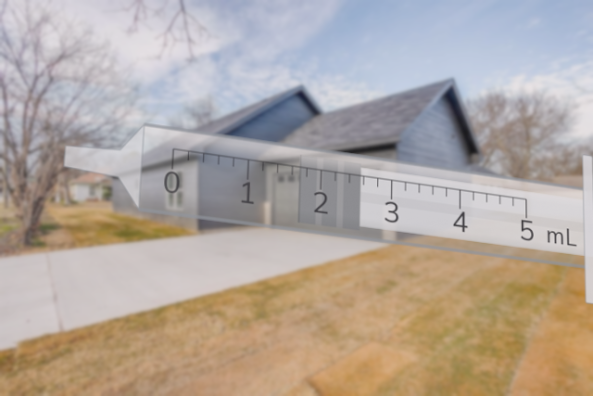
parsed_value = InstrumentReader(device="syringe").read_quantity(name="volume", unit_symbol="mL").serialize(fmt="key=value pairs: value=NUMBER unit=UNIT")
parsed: value=1.7 unit=mL
